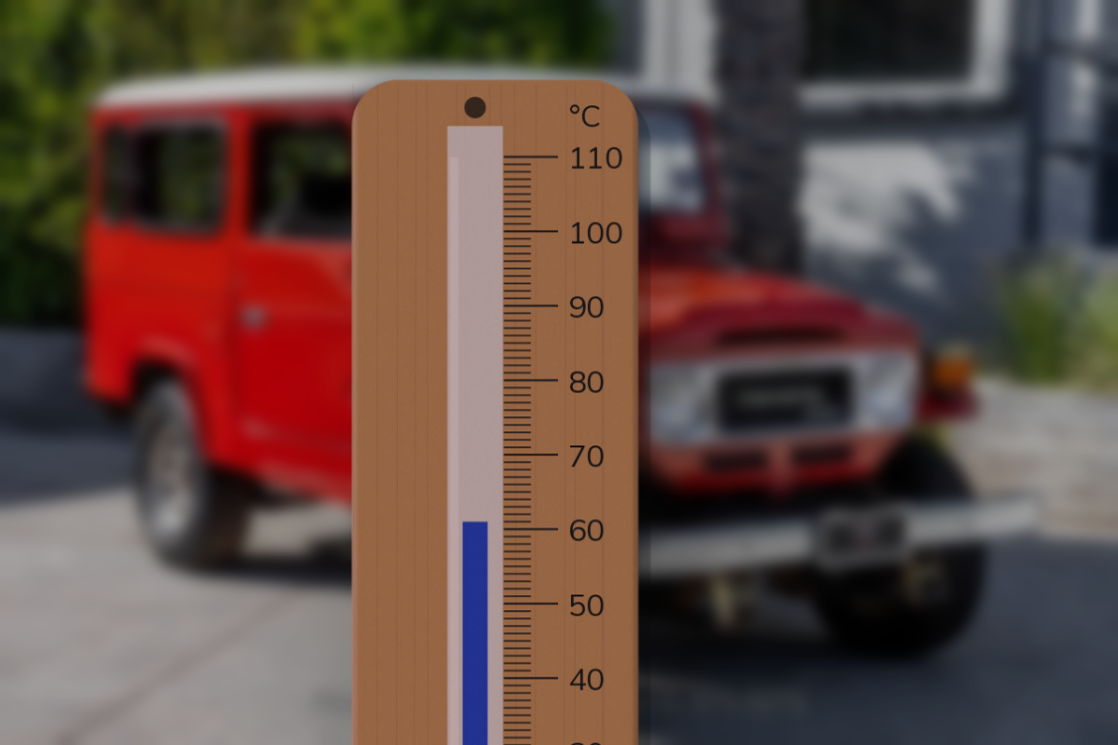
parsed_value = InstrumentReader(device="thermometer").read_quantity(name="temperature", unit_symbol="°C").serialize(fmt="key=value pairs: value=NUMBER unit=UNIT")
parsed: value=61 unit=°C
